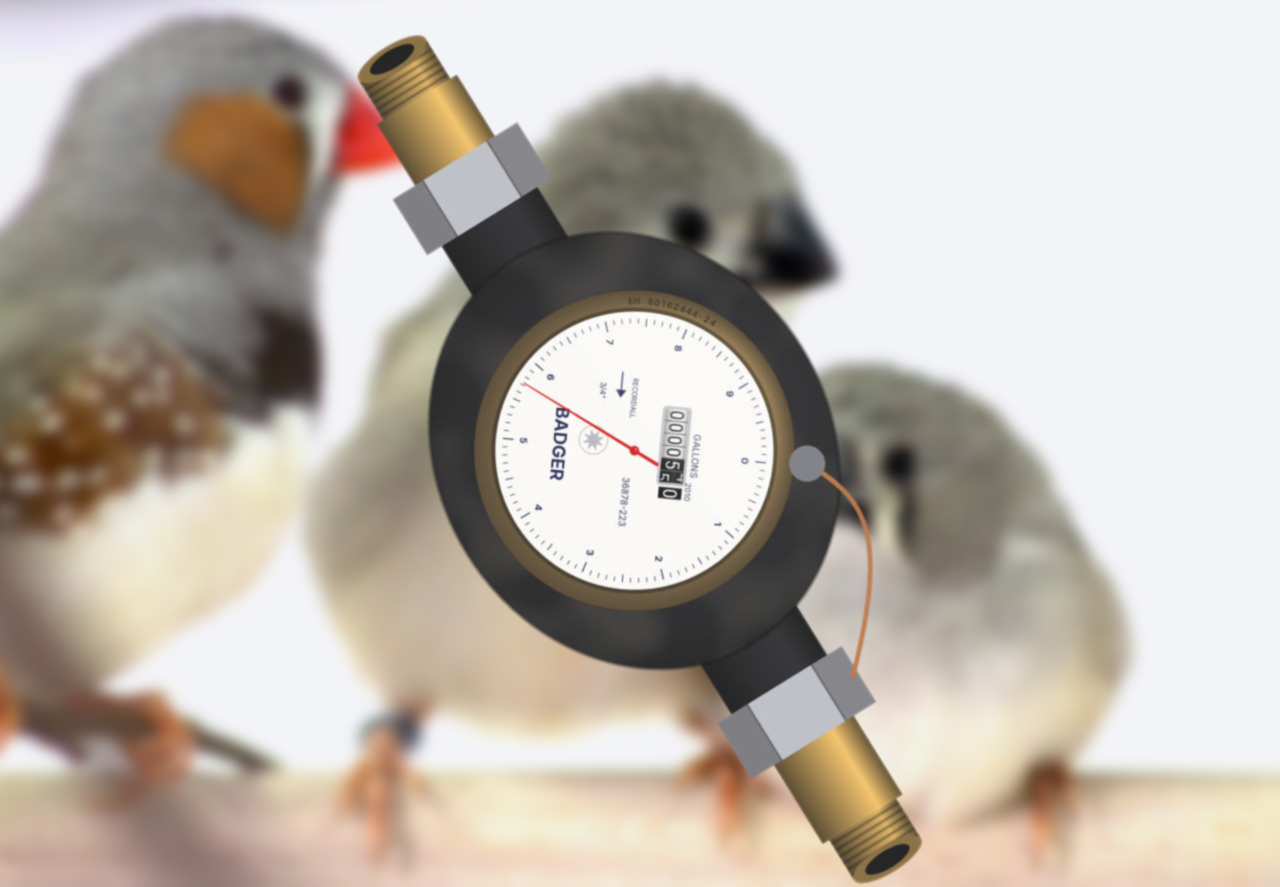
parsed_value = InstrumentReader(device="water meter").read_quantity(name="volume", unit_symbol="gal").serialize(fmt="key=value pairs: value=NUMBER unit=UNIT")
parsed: value=545.7 unit=gal
